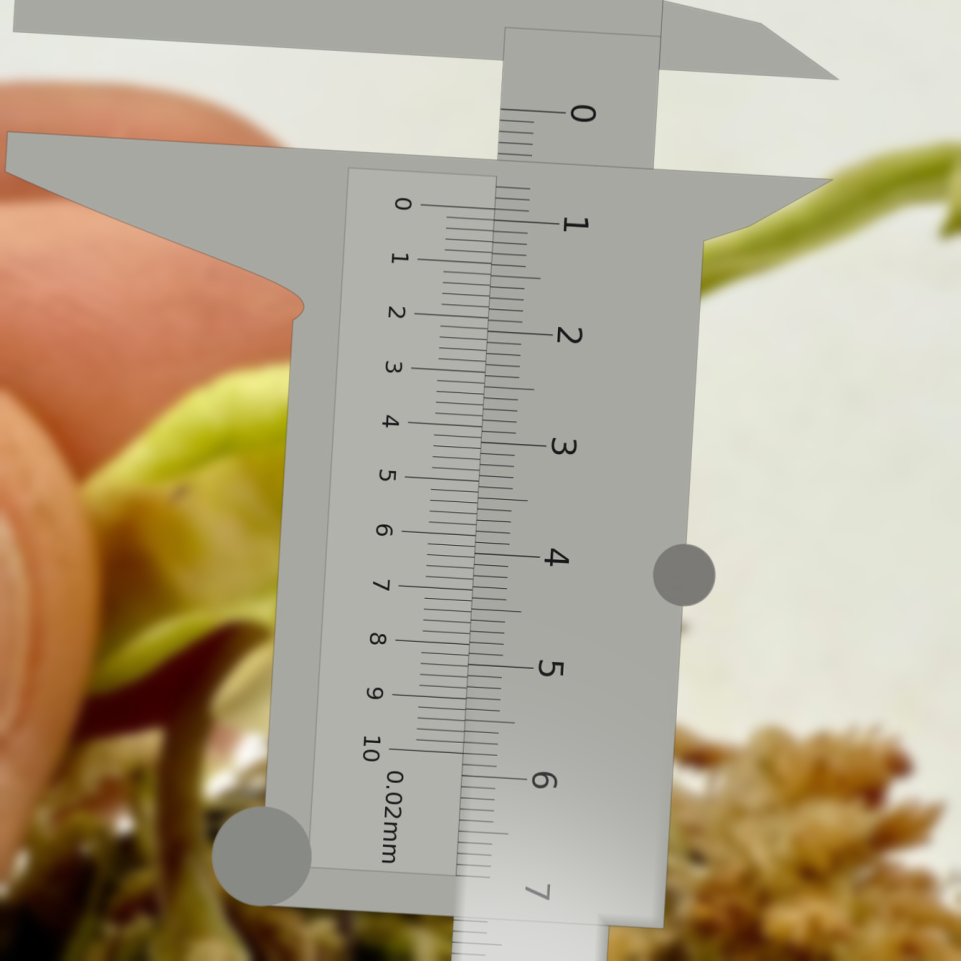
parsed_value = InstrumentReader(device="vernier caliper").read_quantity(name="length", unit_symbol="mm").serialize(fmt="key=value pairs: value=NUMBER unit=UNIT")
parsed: value=9.0 unit=mm
